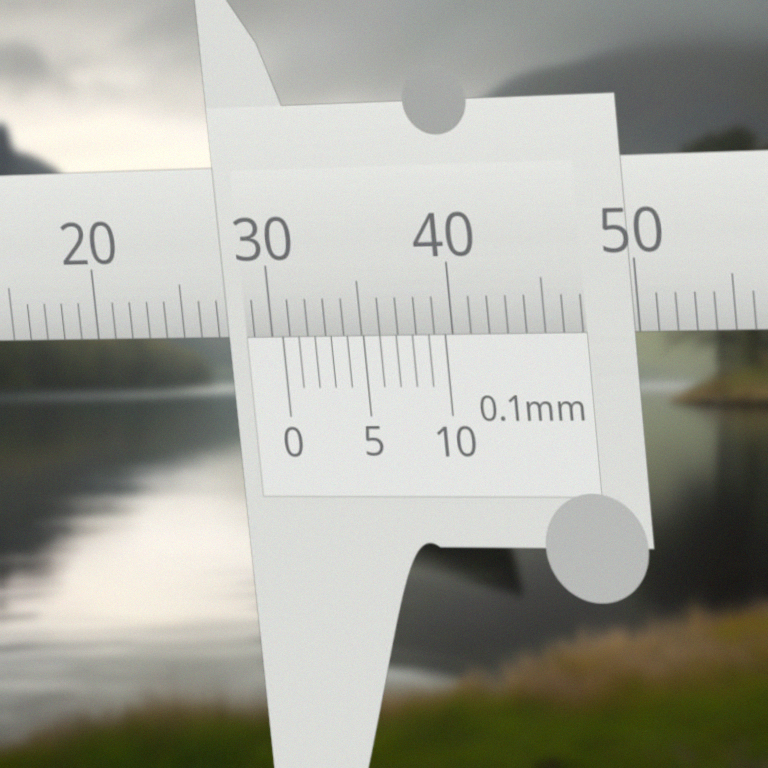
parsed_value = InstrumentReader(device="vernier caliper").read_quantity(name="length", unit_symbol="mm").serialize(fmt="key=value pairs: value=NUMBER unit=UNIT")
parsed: value=30.6 unit=mm
